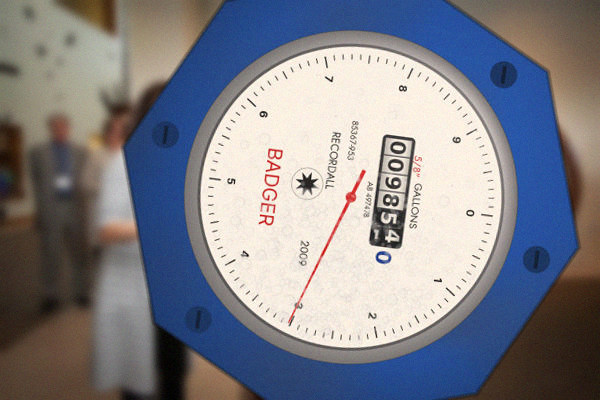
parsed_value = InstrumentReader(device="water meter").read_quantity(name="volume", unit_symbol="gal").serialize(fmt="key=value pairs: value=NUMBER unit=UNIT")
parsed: value=98543.0 unit=gal
